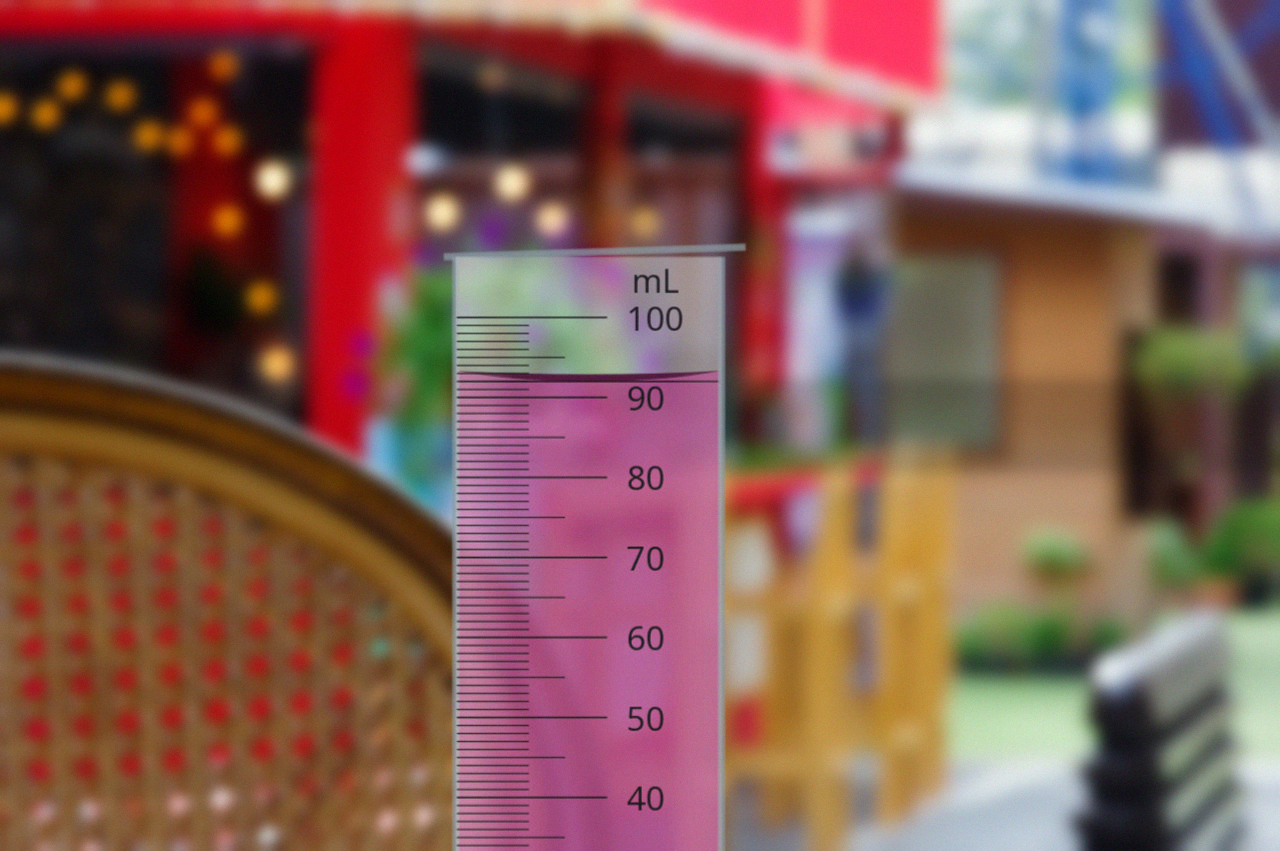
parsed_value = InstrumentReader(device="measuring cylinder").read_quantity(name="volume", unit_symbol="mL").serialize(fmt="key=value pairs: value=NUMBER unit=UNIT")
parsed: value=92 unit=mL
